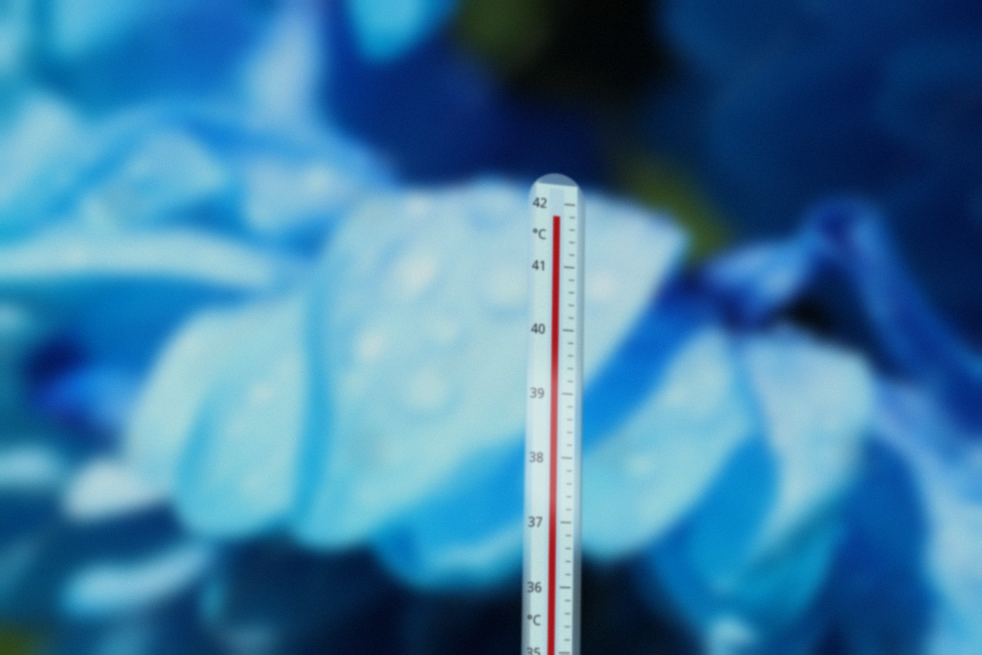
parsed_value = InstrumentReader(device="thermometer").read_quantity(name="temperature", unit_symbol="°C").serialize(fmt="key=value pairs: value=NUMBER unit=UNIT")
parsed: value=41.8 unit=°C
